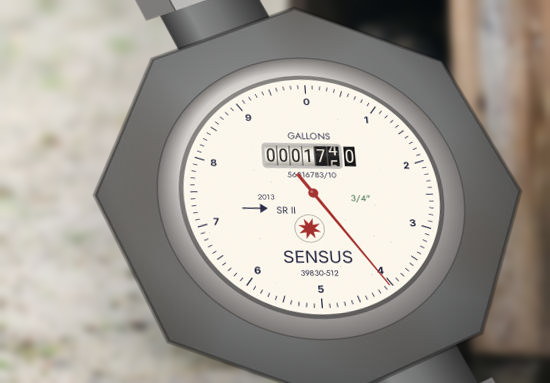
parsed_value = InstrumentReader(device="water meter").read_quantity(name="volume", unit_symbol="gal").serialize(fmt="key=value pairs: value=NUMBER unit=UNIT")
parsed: value=1744.0 unit=gal
